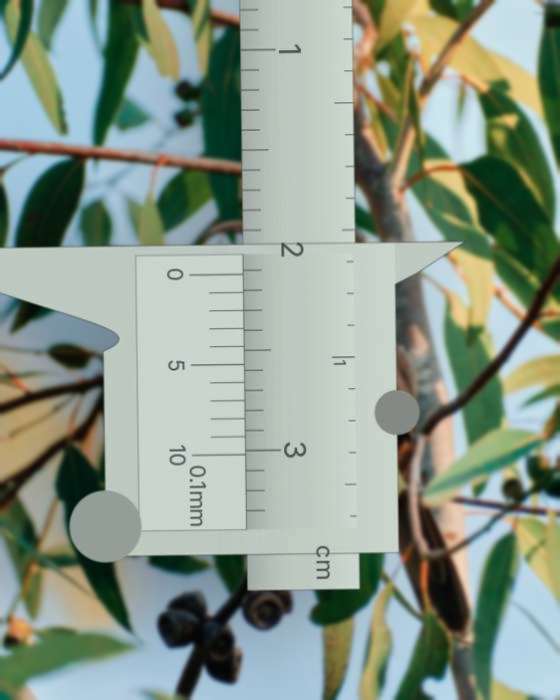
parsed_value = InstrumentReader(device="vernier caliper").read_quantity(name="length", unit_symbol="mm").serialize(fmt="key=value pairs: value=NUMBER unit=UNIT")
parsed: value=21.2 unit=mm
